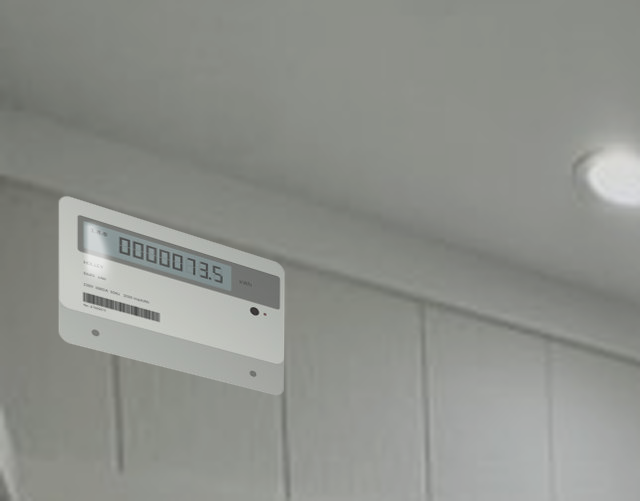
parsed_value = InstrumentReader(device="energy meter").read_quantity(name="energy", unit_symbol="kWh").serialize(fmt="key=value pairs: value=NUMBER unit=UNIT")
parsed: value=73.5 unit=kWh
